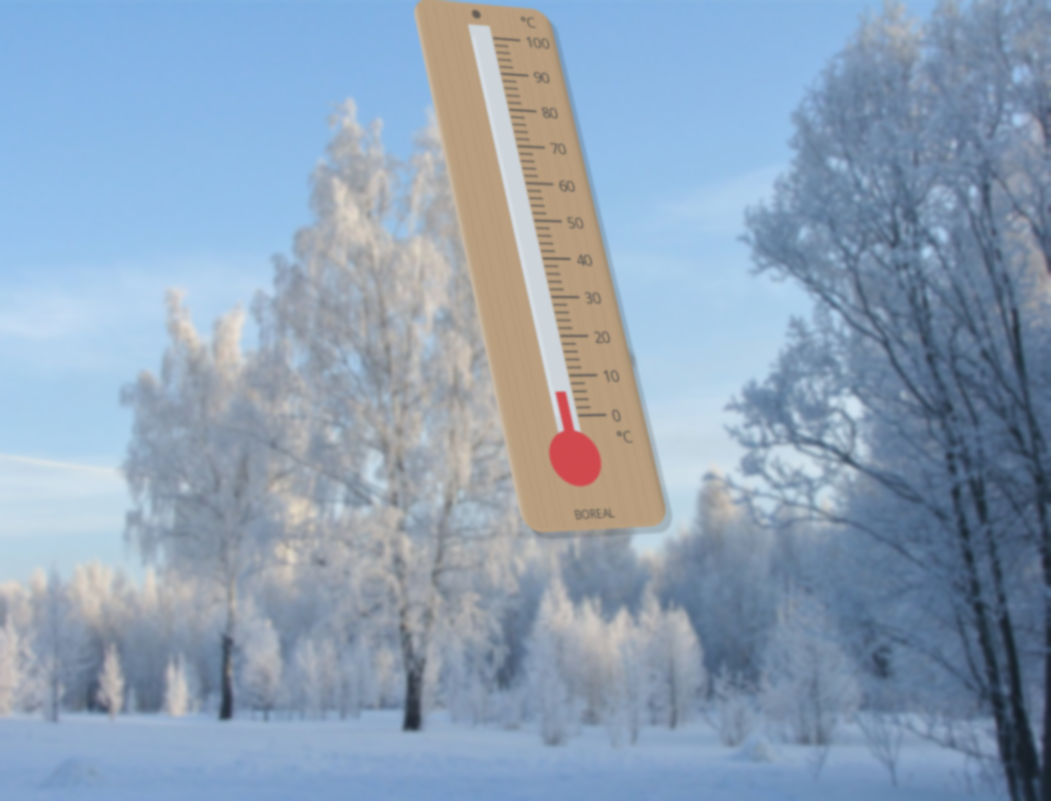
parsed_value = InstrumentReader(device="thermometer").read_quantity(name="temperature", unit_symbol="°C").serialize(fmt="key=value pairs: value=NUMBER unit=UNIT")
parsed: value=6 unit=°C
